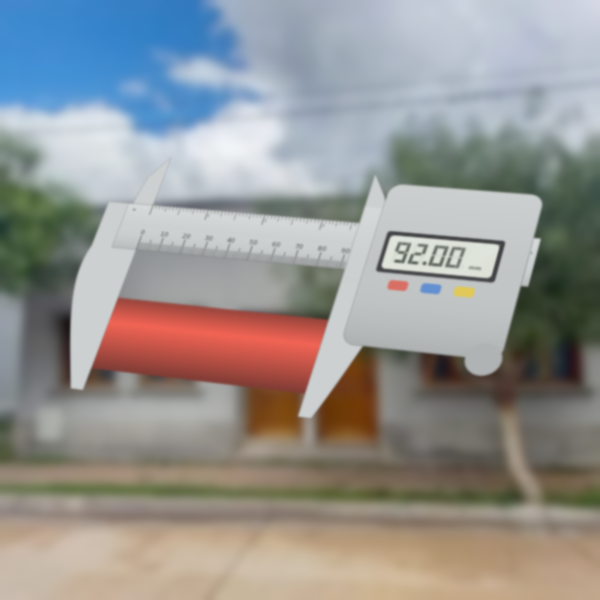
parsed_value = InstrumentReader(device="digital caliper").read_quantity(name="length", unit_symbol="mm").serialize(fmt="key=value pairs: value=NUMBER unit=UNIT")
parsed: value=92.00 unit=mm
